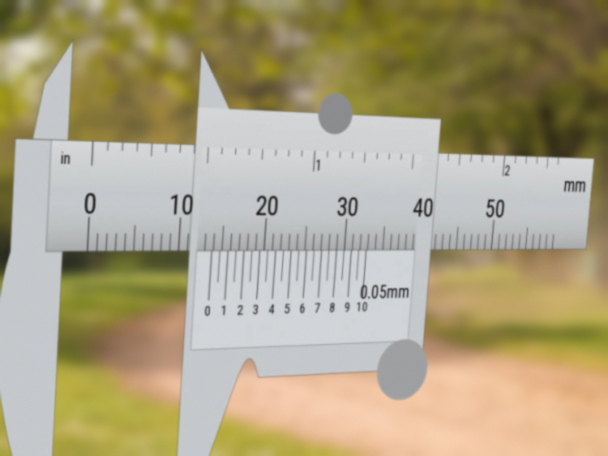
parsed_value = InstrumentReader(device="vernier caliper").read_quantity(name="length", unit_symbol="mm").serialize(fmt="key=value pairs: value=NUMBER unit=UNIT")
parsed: value=13.8 unit=mm
